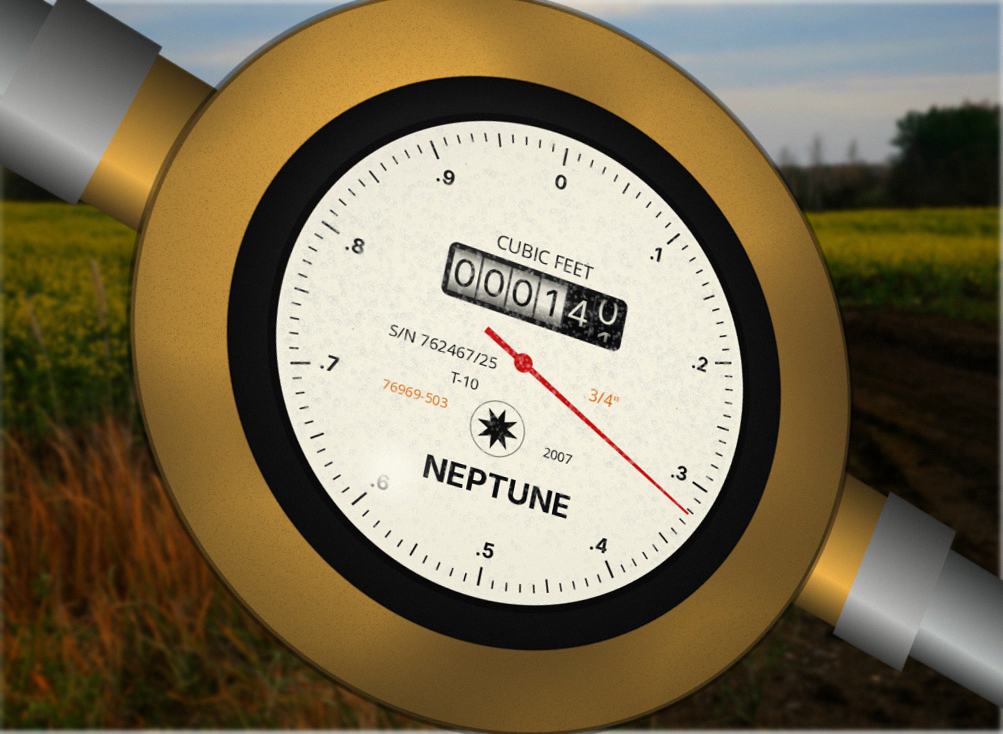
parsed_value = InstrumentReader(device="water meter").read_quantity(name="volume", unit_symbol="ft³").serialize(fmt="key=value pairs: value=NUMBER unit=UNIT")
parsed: value=140.32 unit=ft³
